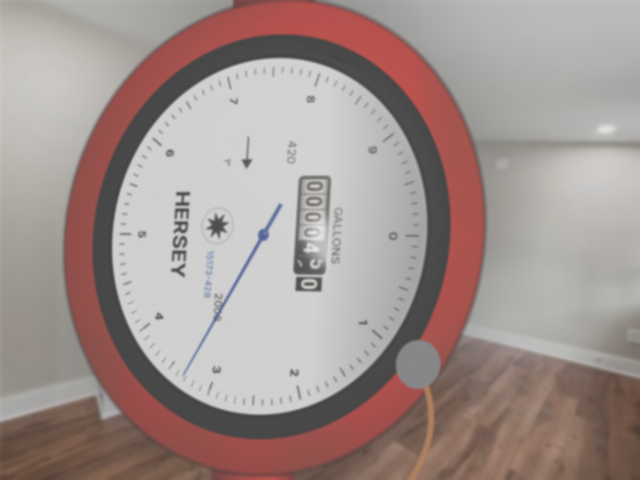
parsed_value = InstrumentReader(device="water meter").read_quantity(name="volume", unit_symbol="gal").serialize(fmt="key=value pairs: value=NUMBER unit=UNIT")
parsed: value=453.3 unit=gal
